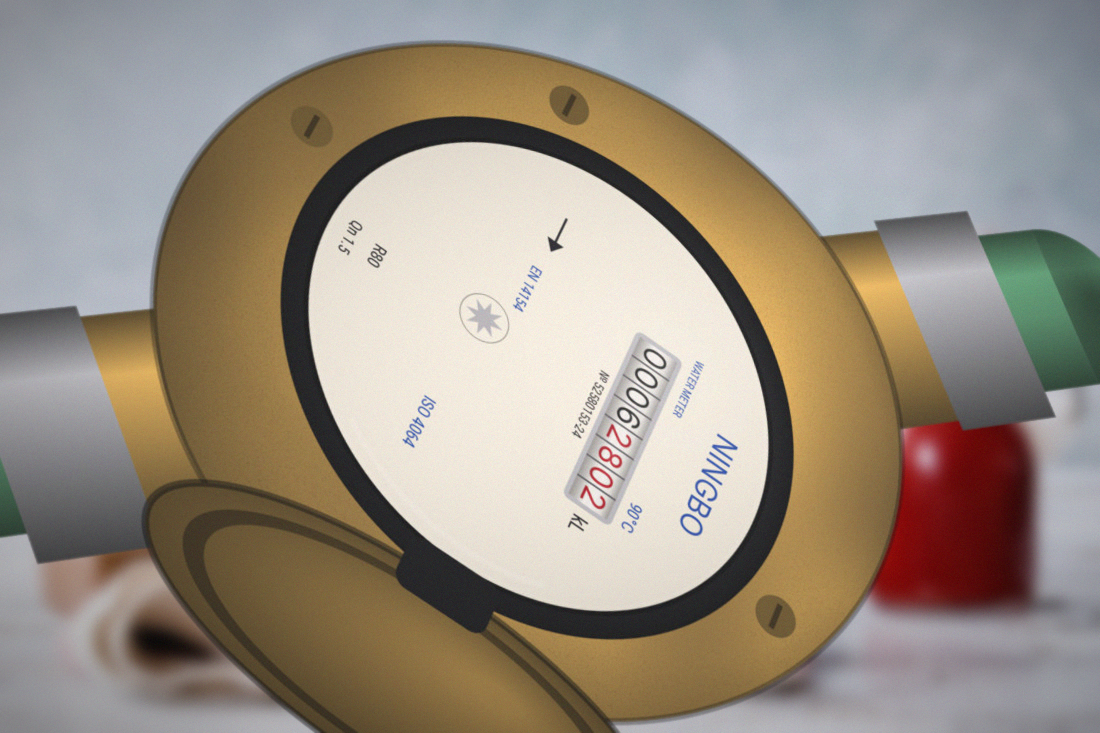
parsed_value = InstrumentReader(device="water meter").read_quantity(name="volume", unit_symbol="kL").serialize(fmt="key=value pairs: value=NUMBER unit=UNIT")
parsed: value=6.2802 unit=kL
